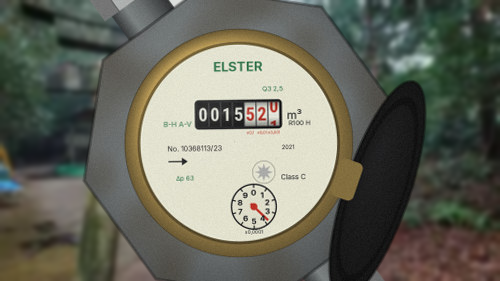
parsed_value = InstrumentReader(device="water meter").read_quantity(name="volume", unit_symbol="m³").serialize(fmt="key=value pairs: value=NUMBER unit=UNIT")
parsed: value=15.5203 unit=m³
